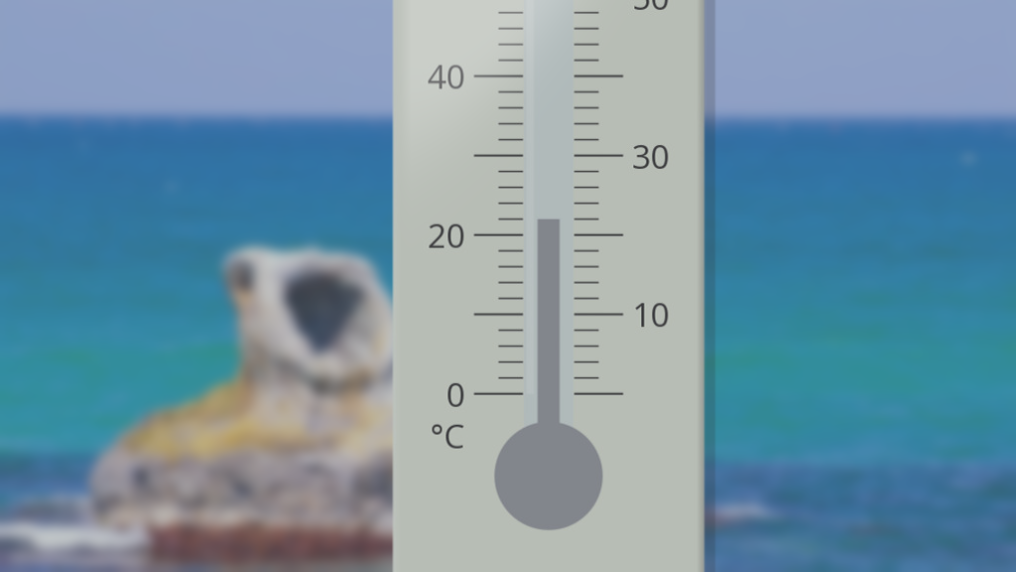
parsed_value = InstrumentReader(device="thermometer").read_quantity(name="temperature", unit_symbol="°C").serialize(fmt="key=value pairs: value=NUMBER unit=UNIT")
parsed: value=22 unit=°C
